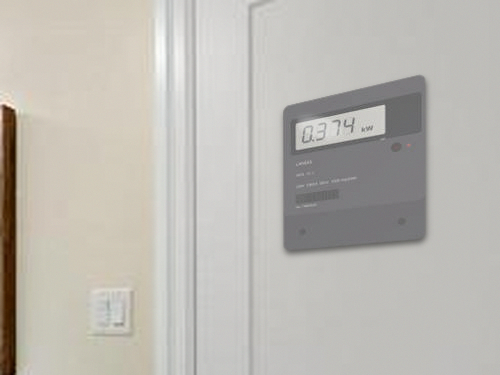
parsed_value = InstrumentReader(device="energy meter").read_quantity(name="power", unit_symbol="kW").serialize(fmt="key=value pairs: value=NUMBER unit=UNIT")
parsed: value=0.374 unit=kW
